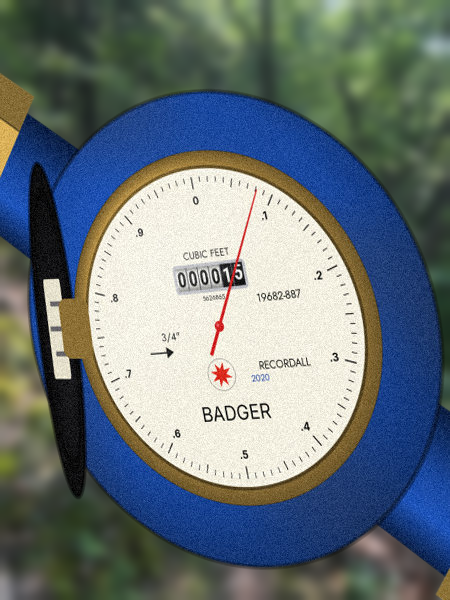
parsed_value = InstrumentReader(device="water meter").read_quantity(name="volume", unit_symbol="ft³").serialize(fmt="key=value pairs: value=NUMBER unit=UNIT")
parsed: value=15.08 unit=ft³
